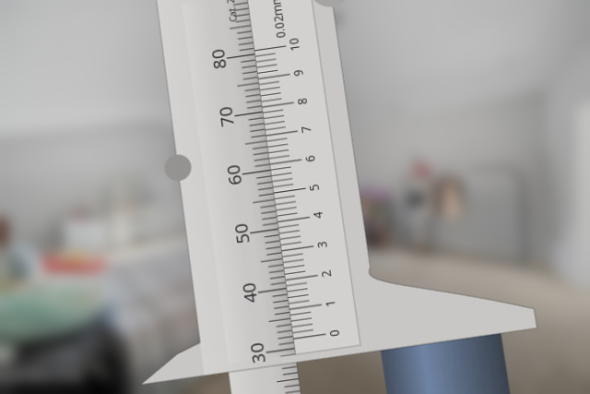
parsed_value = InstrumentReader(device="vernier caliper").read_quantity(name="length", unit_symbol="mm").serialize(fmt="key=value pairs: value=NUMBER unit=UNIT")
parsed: value=31.6 unit=mm
